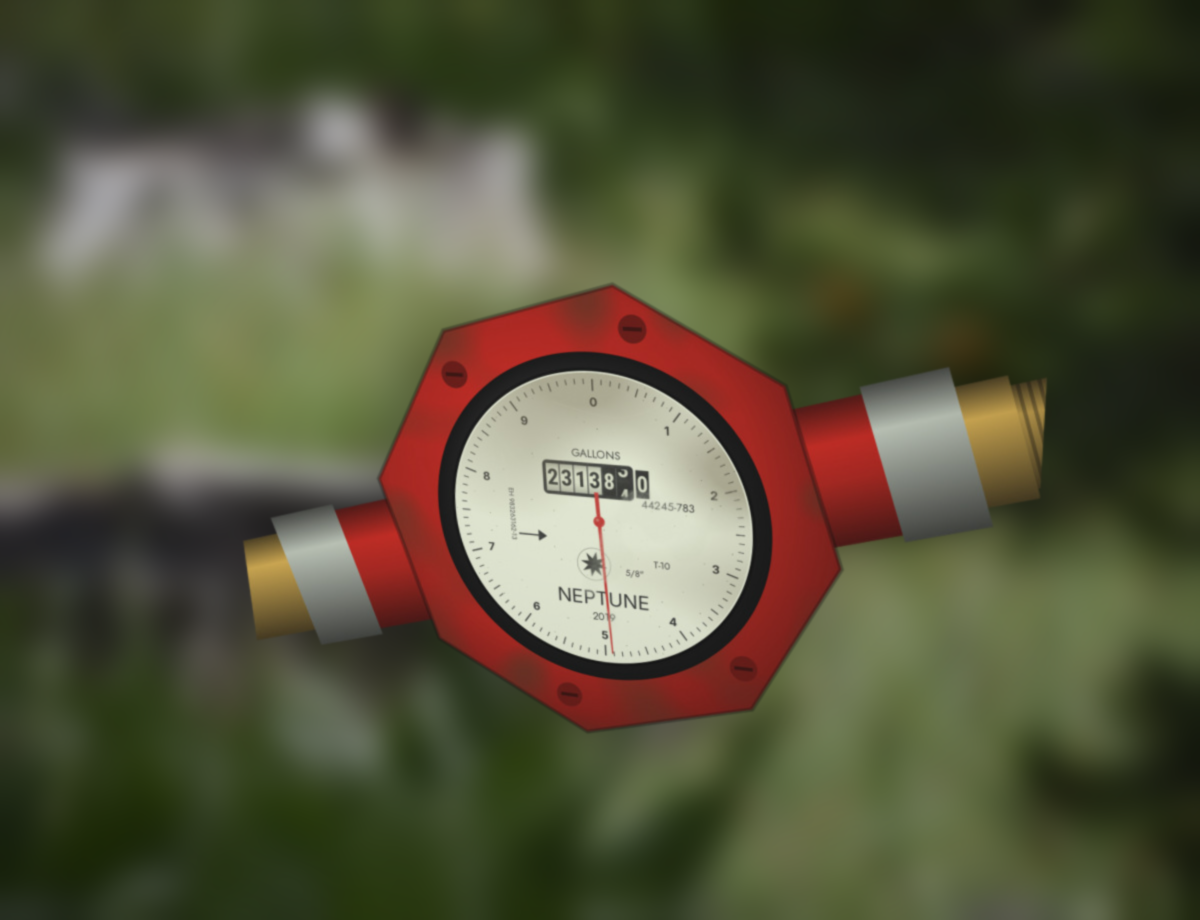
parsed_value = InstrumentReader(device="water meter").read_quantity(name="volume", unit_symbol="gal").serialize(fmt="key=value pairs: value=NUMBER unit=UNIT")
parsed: value=2313834.9 unit=gal
